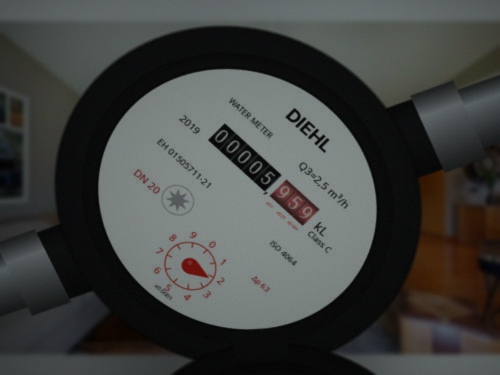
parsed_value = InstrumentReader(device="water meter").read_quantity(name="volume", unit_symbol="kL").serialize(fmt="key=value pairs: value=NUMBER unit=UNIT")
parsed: value=5.9592 unit=kL
